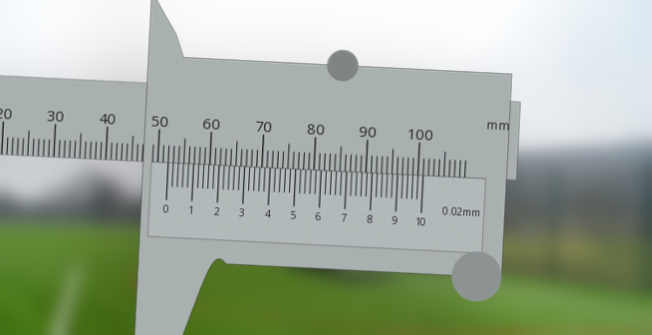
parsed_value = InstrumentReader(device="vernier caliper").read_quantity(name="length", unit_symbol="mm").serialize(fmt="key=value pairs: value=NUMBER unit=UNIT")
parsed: value=52.0 unit=mm
